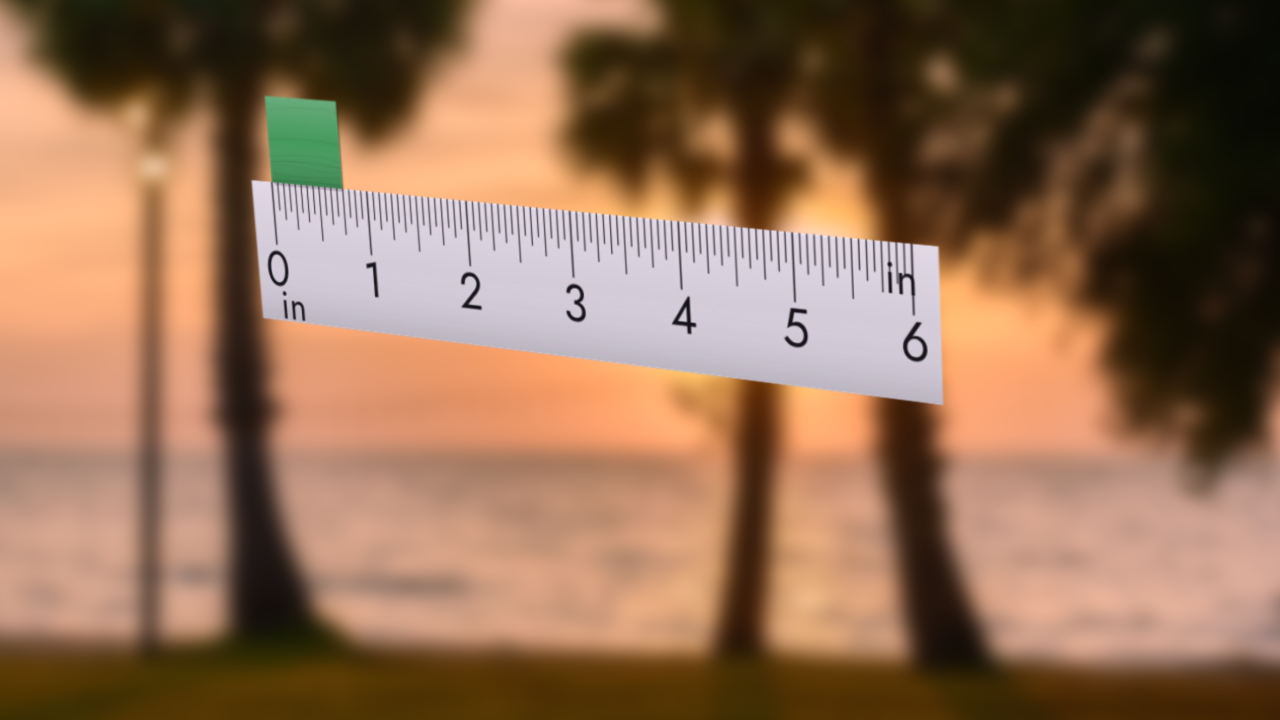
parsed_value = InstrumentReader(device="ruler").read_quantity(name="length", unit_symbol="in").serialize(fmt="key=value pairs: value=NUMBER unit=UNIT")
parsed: value=0.75 unit=in
